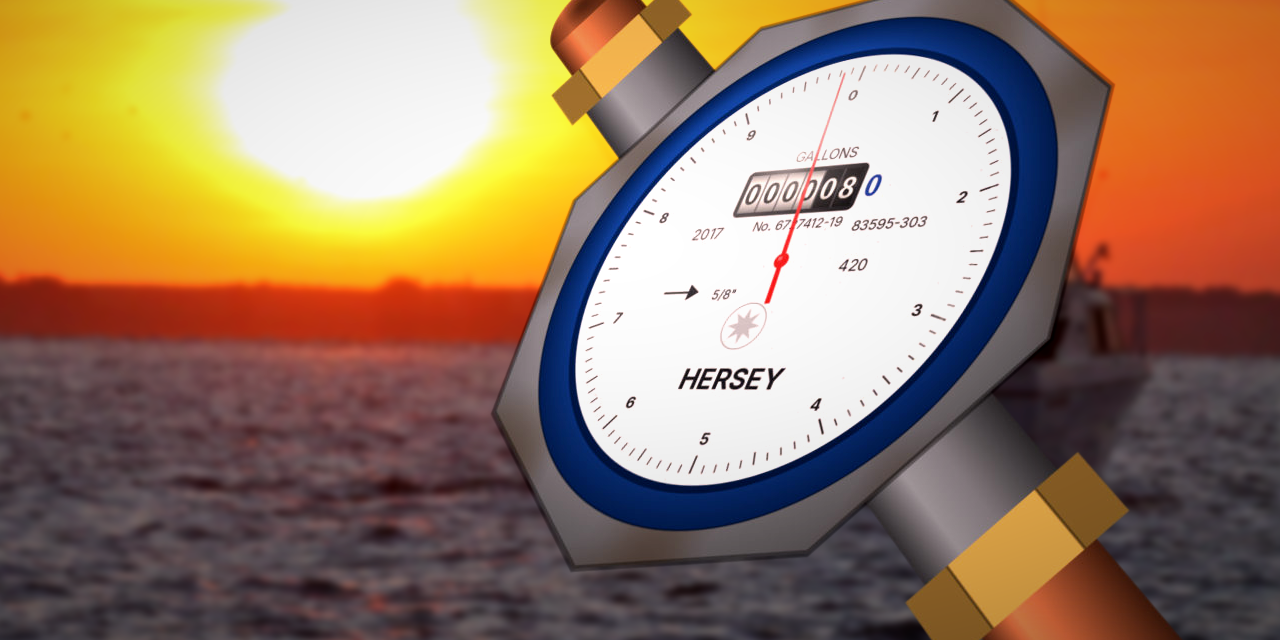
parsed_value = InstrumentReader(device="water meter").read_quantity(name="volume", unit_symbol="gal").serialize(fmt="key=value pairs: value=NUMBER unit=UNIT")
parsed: value=79.8 unit=gal
